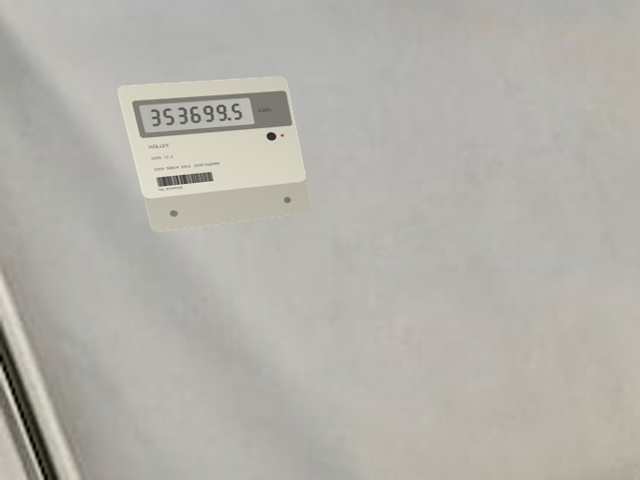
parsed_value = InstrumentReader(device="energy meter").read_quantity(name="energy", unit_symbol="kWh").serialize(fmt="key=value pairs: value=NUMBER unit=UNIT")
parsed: value=353699.5 unit=kWh
